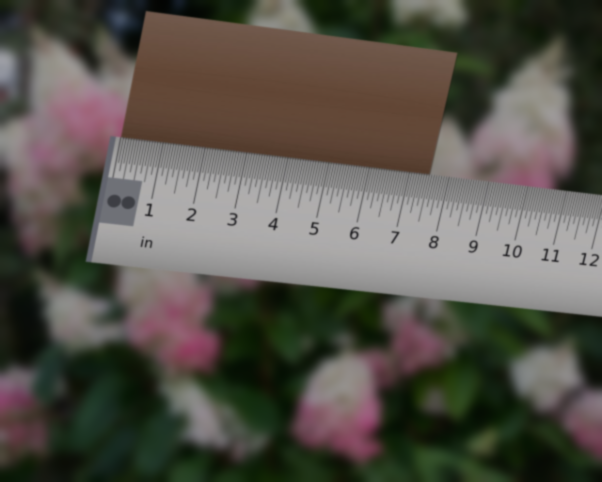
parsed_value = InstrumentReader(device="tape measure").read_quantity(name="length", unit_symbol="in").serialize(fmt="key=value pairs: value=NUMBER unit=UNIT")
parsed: value=7.5 unit=in
